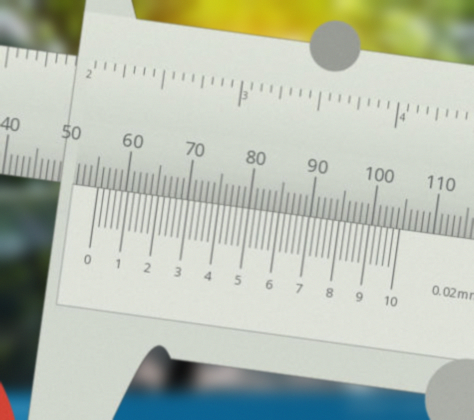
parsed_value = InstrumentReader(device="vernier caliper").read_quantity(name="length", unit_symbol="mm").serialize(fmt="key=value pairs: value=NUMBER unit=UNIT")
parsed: value=55.5 unit=mm
